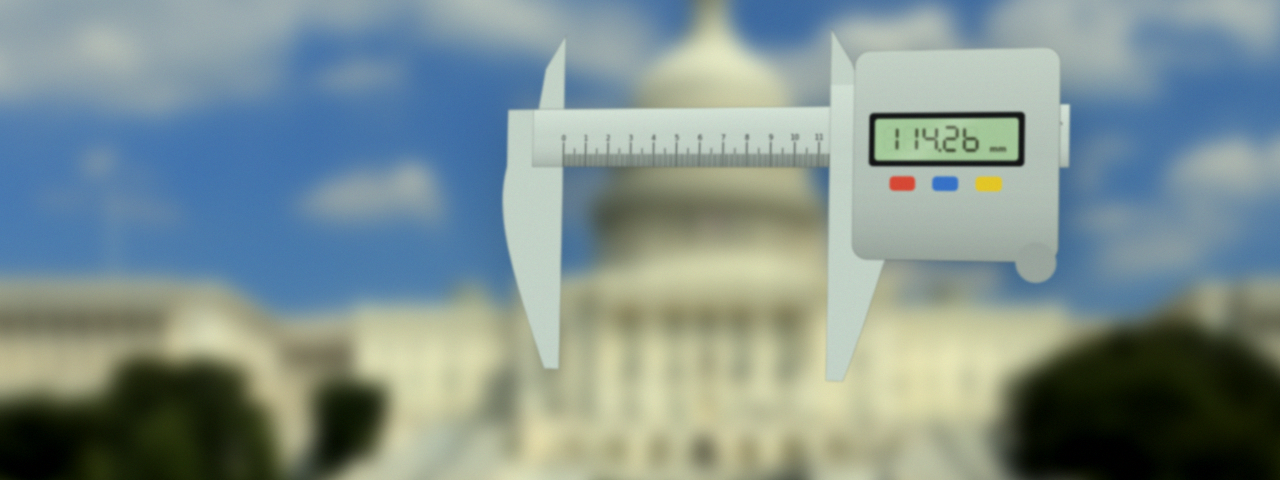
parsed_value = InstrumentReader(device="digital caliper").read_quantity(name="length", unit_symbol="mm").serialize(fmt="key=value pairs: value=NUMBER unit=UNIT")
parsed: value=114.26 unit=mm
